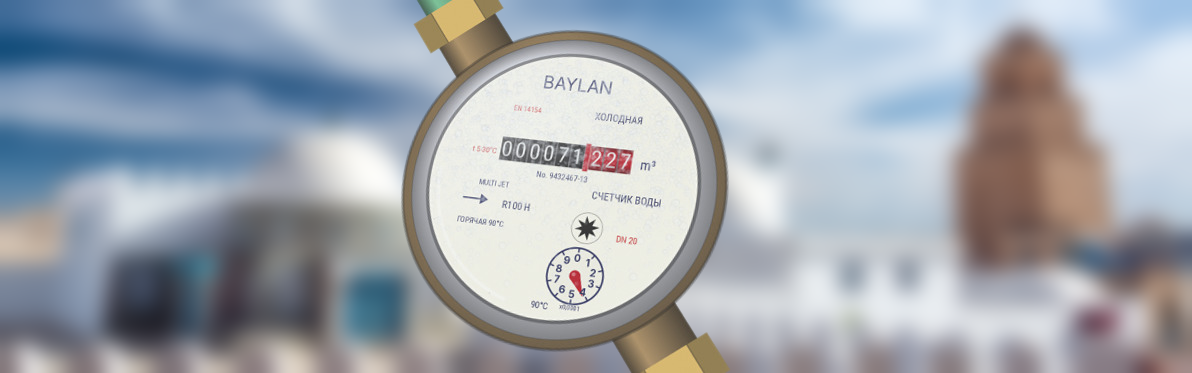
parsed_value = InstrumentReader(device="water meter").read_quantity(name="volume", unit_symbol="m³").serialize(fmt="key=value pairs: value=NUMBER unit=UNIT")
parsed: value=71.2274 unit=m³
